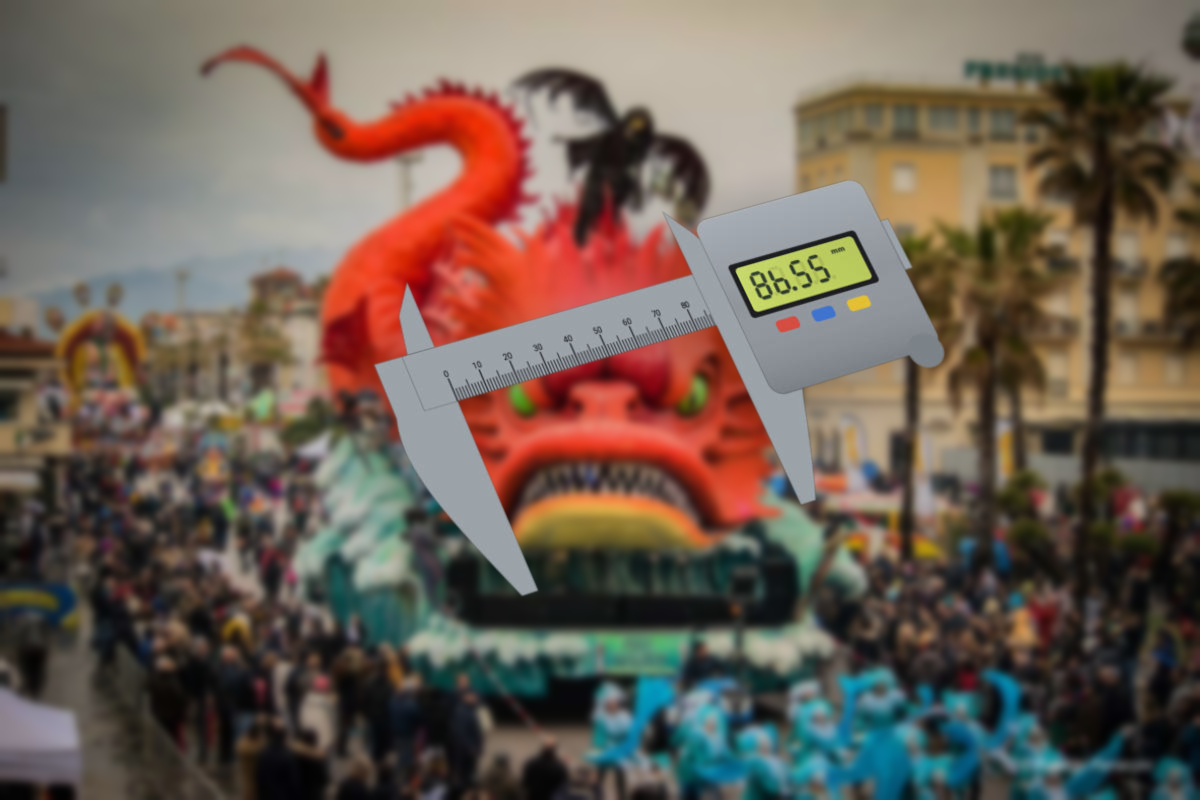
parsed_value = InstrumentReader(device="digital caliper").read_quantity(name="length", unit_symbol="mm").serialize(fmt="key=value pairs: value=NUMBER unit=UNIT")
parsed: value=86.55 unit=mm
